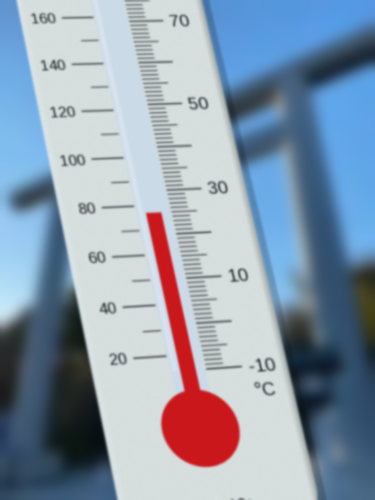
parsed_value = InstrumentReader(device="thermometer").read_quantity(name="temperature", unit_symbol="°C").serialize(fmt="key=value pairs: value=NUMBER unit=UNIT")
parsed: value=25 unit=°C
